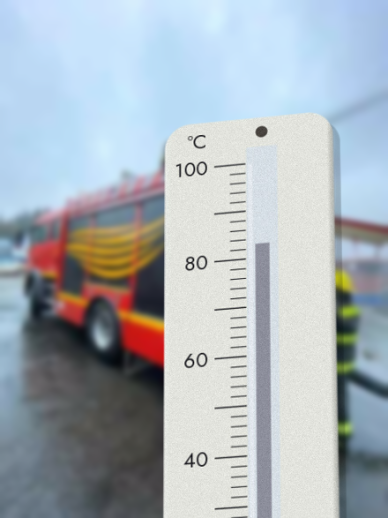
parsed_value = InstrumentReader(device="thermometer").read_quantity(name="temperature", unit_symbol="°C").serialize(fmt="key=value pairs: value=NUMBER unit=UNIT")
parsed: value=83 unit=°C
